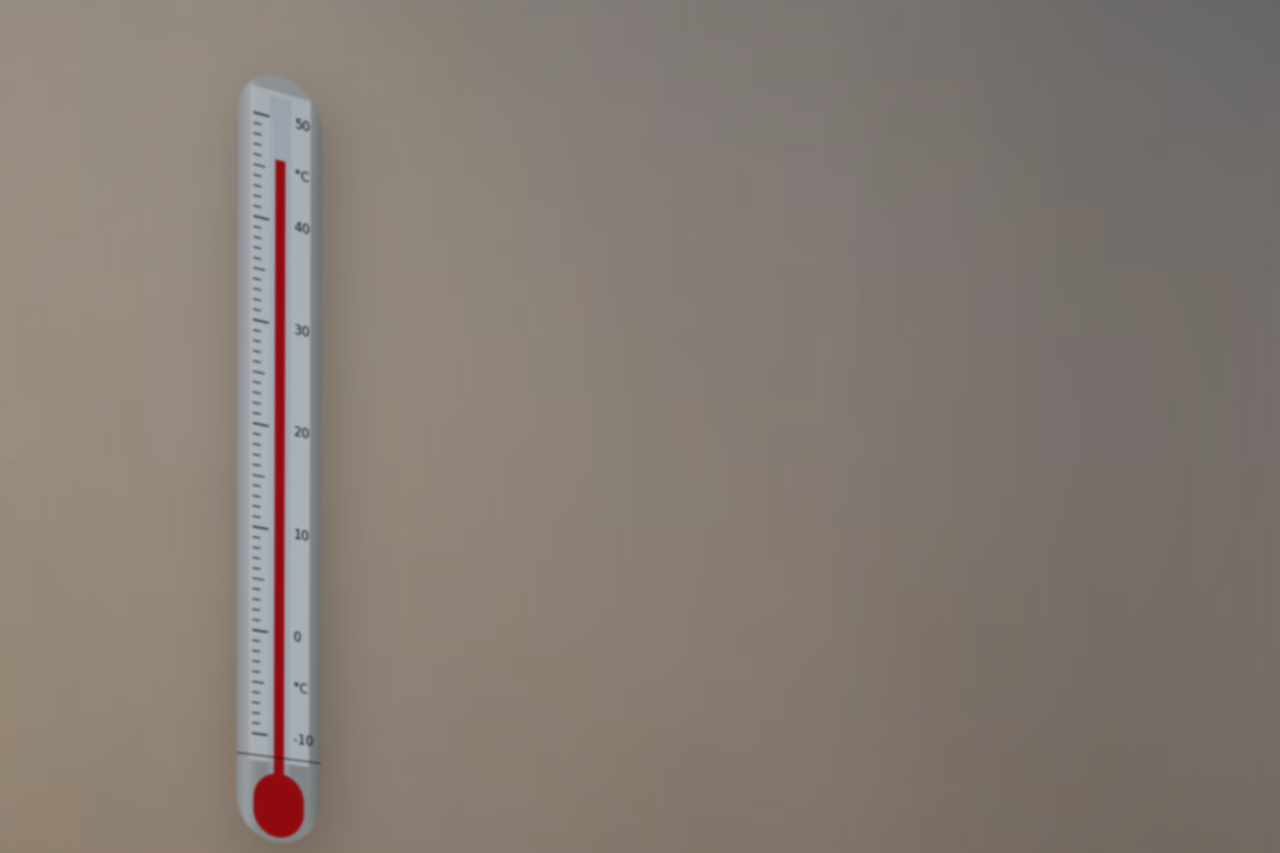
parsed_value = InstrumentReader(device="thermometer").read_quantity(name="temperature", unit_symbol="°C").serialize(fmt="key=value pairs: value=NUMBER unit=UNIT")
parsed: value=46 unit=°C
